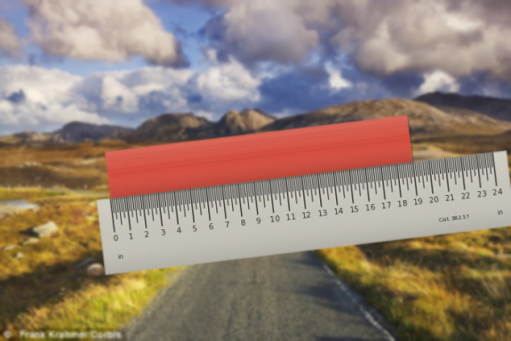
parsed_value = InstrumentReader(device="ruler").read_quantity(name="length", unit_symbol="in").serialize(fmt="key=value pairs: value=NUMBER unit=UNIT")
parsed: value=19 unit=in
